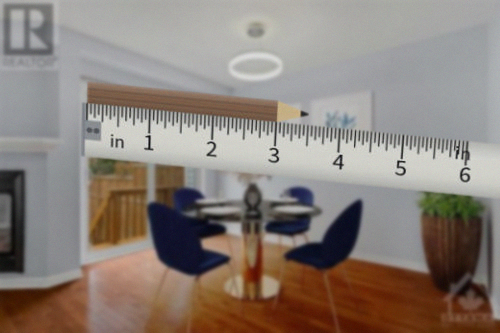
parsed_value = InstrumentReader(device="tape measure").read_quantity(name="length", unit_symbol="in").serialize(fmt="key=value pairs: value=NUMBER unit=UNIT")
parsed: value=3.5 unit=in
